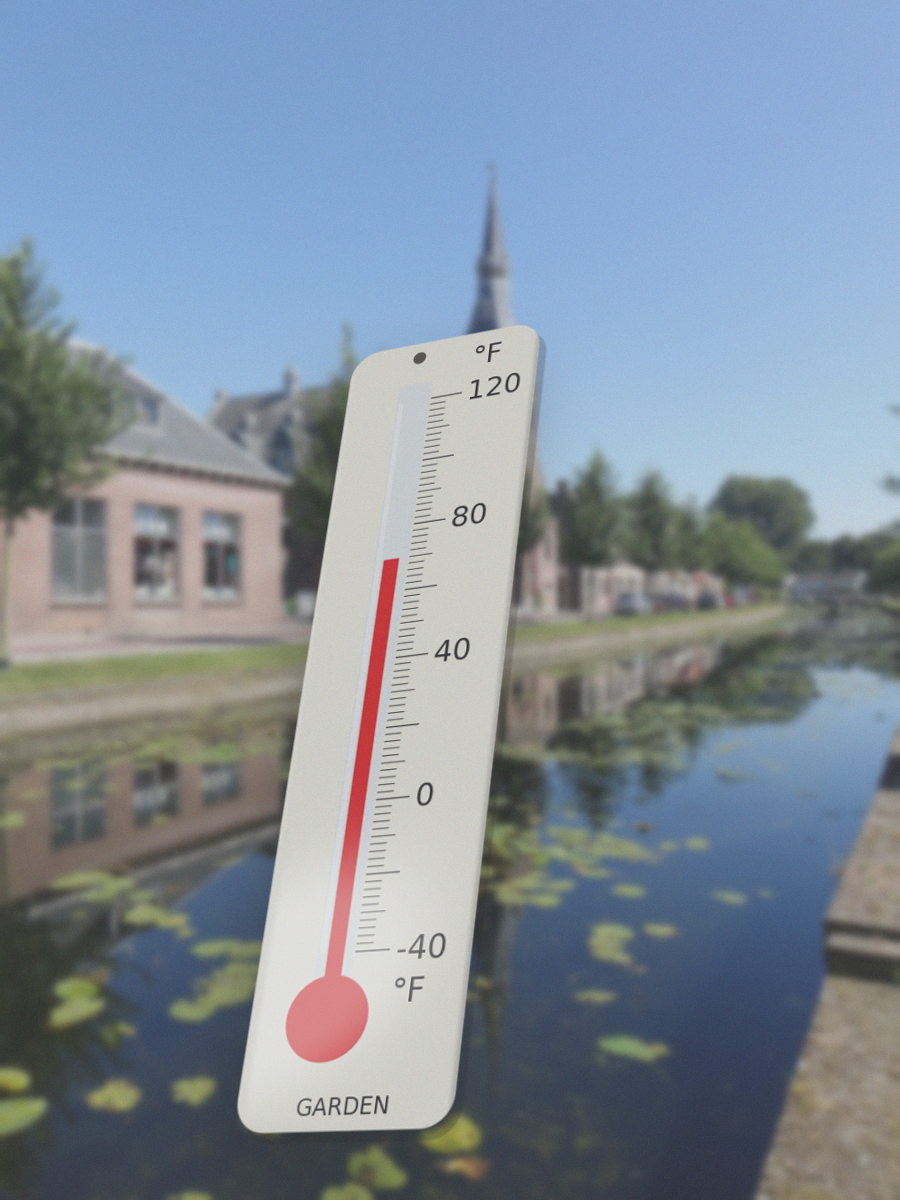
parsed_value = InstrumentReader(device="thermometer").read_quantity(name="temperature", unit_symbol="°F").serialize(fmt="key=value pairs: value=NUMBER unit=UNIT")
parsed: value=70 unit=°F
